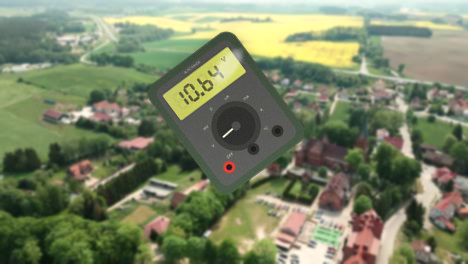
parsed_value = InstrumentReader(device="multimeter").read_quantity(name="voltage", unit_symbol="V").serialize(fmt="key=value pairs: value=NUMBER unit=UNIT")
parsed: value=10.64 unit=V
